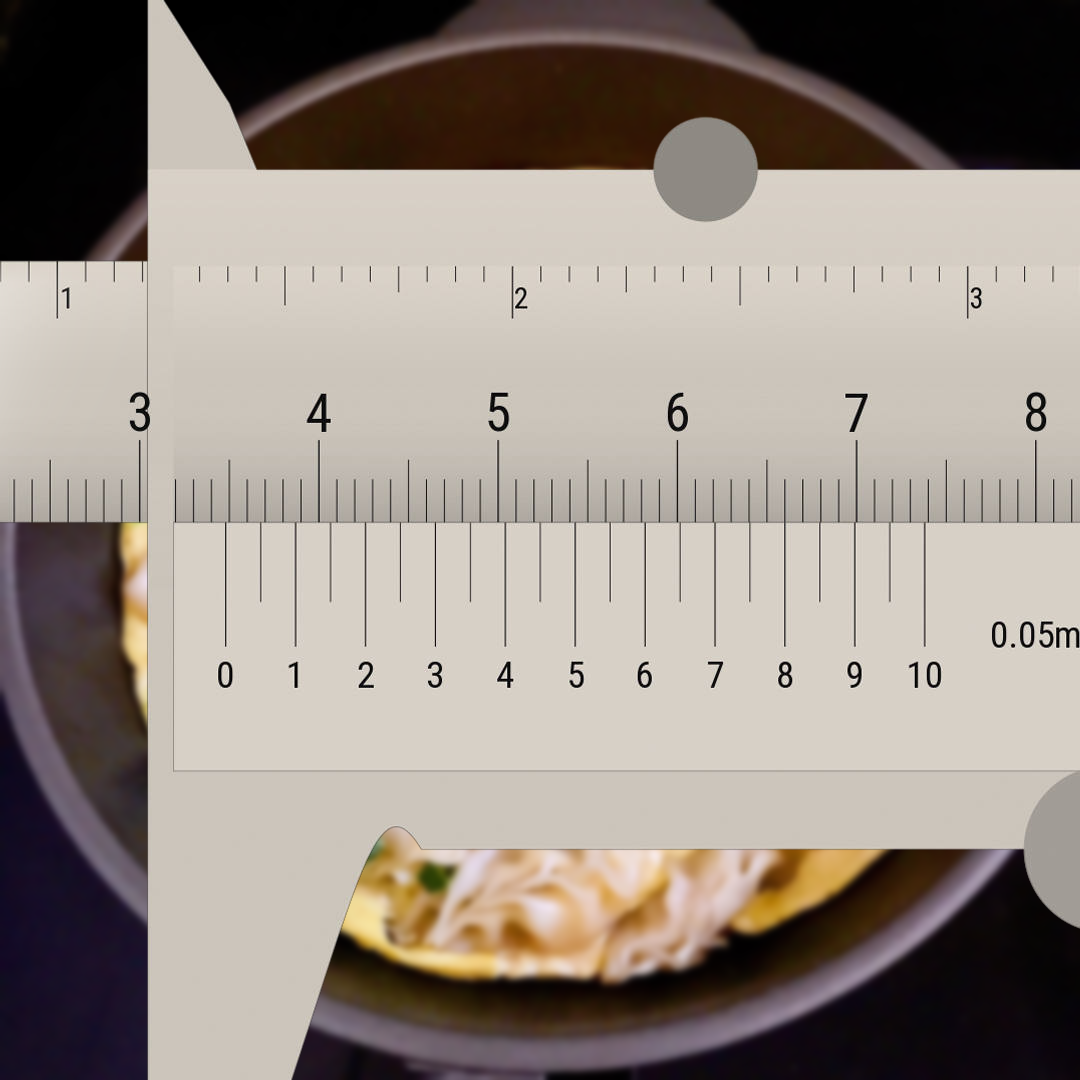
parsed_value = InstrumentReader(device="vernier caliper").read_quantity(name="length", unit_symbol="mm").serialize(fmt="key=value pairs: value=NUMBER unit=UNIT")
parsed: value=34.8 unit=mm
